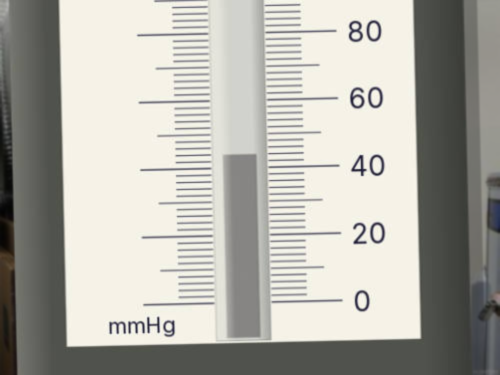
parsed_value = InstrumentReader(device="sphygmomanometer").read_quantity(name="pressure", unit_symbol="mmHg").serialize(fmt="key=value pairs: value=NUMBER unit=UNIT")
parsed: value=44 unit=mmHg
